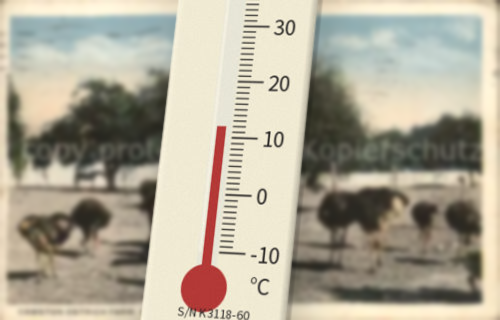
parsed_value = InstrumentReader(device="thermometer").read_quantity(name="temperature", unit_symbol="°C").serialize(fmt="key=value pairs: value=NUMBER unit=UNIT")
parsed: value=12 unit=°C
